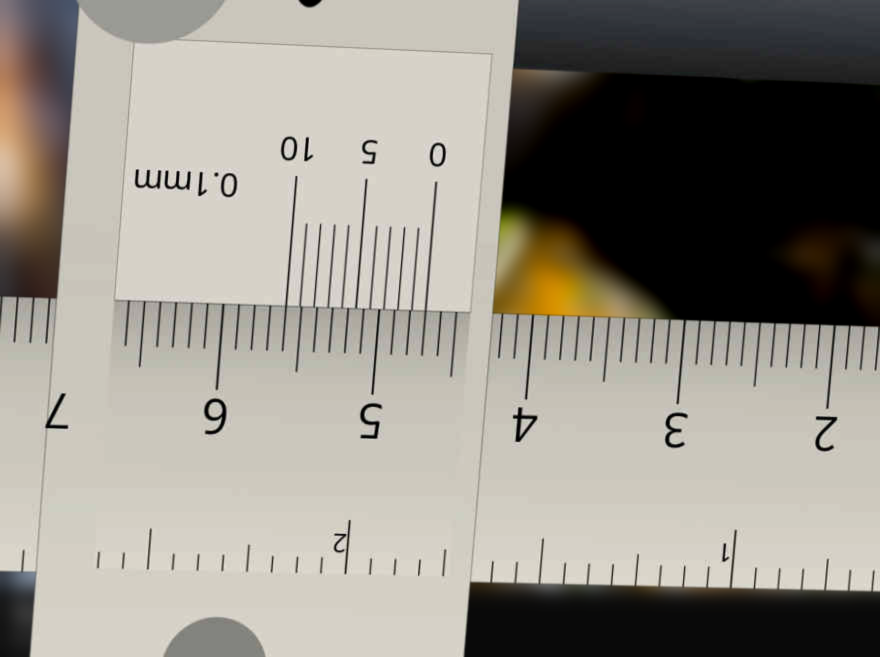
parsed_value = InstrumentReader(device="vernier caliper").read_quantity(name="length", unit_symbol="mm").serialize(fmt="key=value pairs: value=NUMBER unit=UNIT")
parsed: value=47.0 unit=mm
